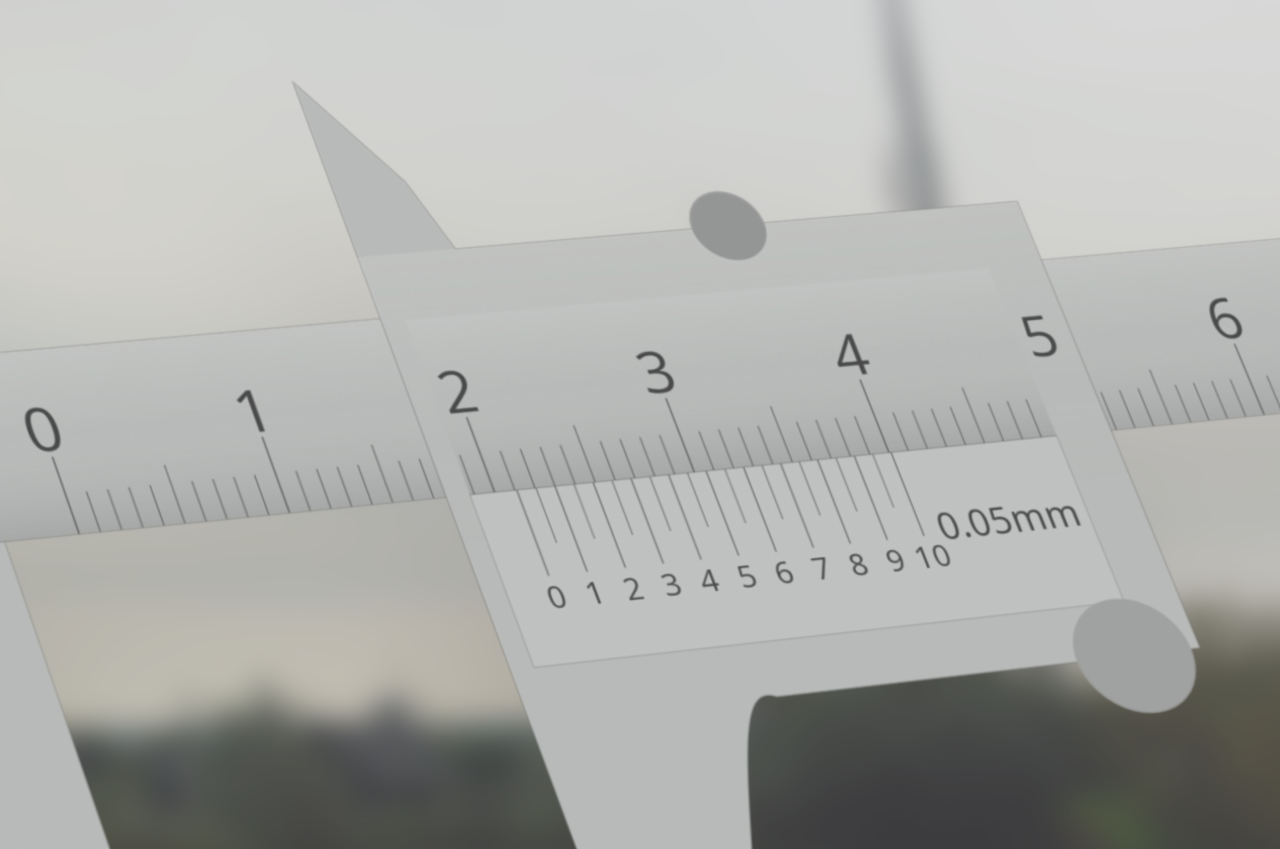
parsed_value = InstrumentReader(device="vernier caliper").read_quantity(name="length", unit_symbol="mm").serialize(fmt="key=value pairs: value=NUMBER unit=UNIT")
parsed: value=21.1 unit=mm
